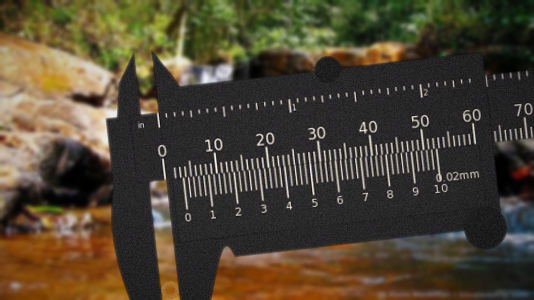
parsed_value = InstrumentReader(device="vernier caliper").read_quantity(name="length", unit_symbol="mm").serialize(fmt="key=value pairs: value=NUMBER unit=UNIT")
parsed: value=3.5 unit=mm
